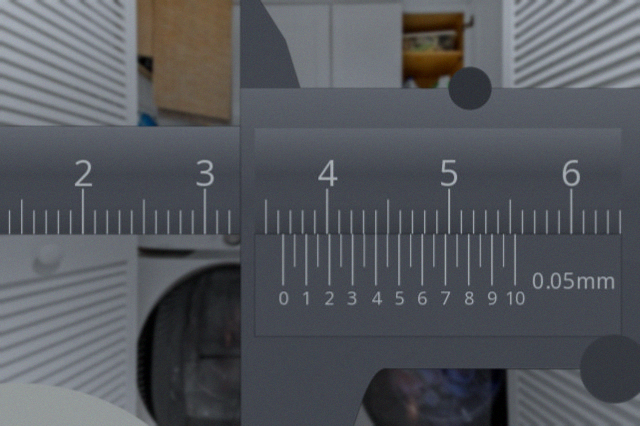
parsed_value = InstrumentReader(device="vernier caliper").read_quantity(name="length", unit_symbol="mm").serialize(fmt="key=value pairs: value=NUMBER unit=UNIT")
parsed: value=36.4 unit=mm
